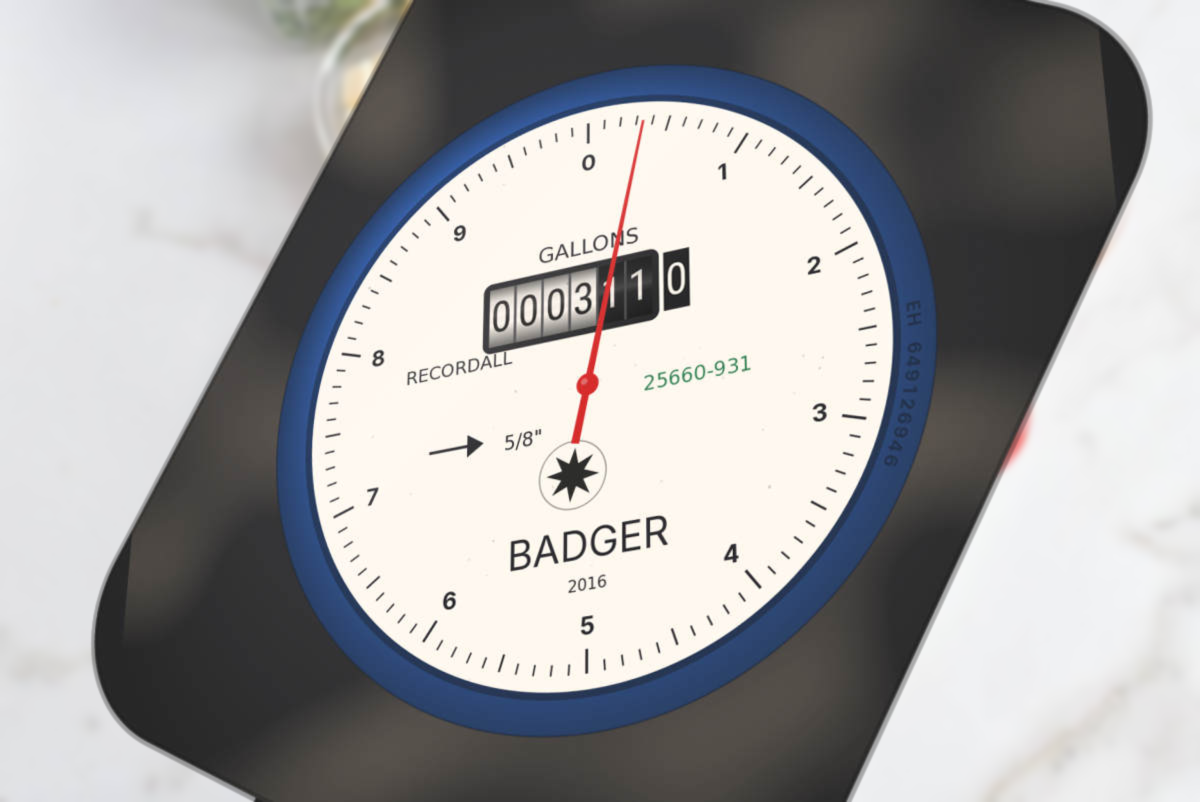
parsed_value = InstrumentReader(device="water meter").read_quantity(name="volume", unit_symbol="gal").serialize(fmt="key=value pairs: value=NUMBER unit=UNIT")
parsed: value=3110.3 unit=gal
